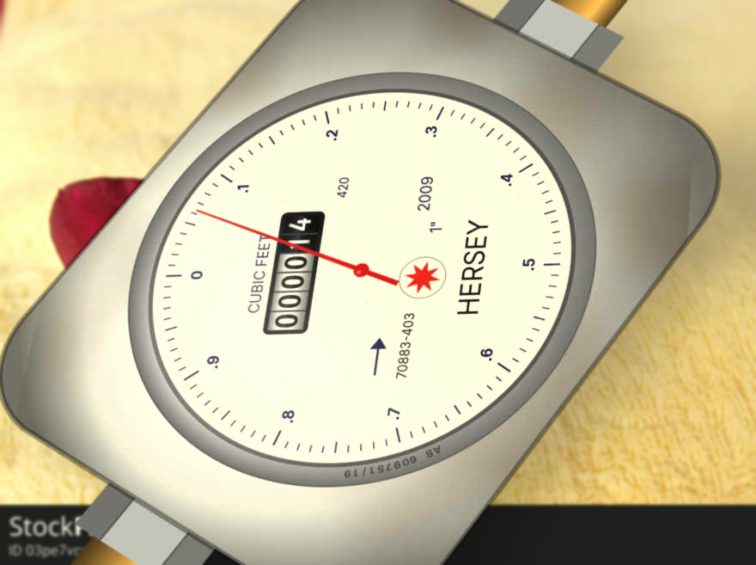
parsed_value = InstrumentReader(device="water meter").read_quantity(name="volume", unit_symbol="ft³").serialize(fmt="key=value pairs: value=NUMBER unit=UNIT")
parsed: value=14.06 unit=ft³
